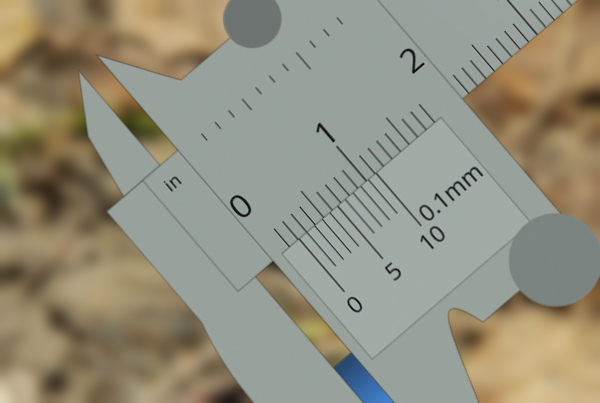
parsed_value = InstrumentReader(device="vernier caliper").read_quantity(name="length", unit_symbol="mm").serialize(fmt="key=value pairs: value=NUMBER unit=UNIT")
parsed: value=2.1 unit=mm
